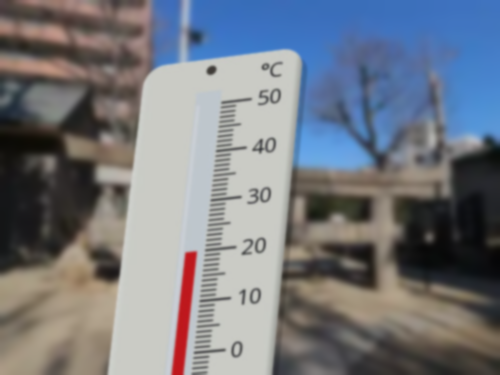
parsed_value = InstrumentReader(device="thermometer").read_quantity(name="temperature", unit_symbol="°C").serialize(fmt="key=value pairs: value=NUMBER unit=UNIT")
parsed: value=20 unit=°C
